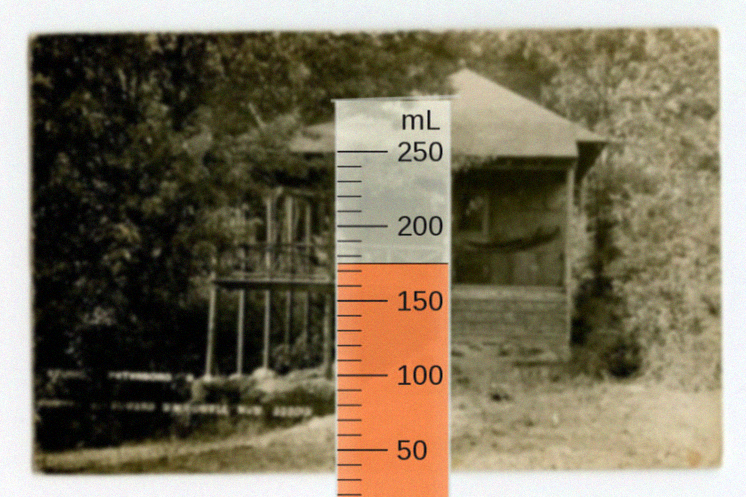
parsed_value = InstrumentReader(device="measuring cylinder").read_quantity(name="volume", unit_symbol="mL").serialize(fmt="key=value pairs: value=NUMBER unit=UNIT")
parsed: value=175 unit=mL
